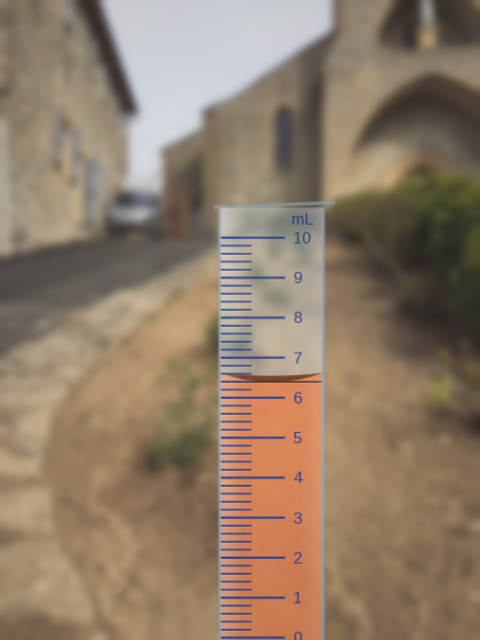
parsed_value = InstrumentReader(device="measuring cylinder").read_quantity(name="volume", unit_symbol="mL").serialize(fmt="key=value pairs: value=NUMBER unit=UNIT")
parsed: value=6.4 unit=mL
